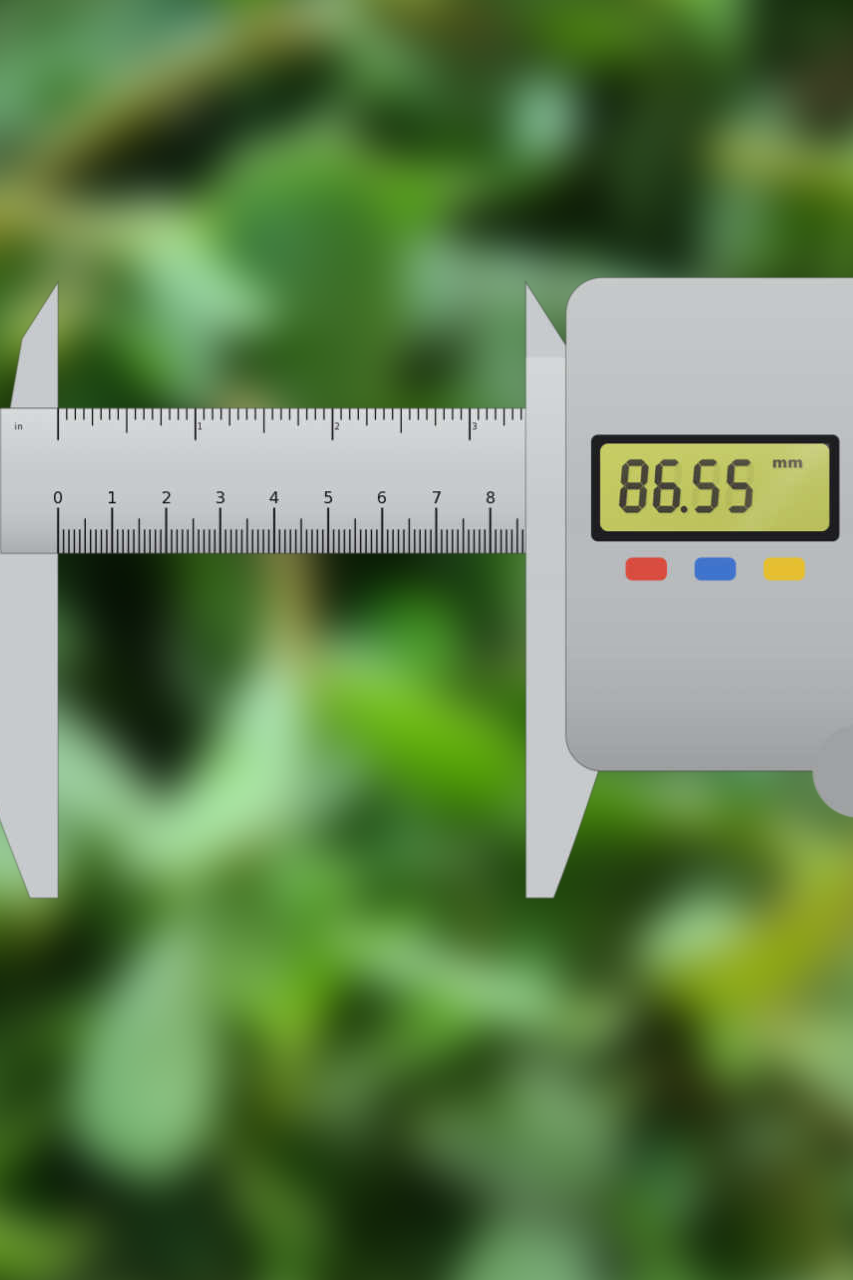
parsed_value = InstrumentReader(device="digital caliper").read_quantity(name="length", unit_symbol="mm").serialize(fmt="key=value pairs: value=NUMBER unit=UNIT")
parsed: value=86.55 unit=mm
